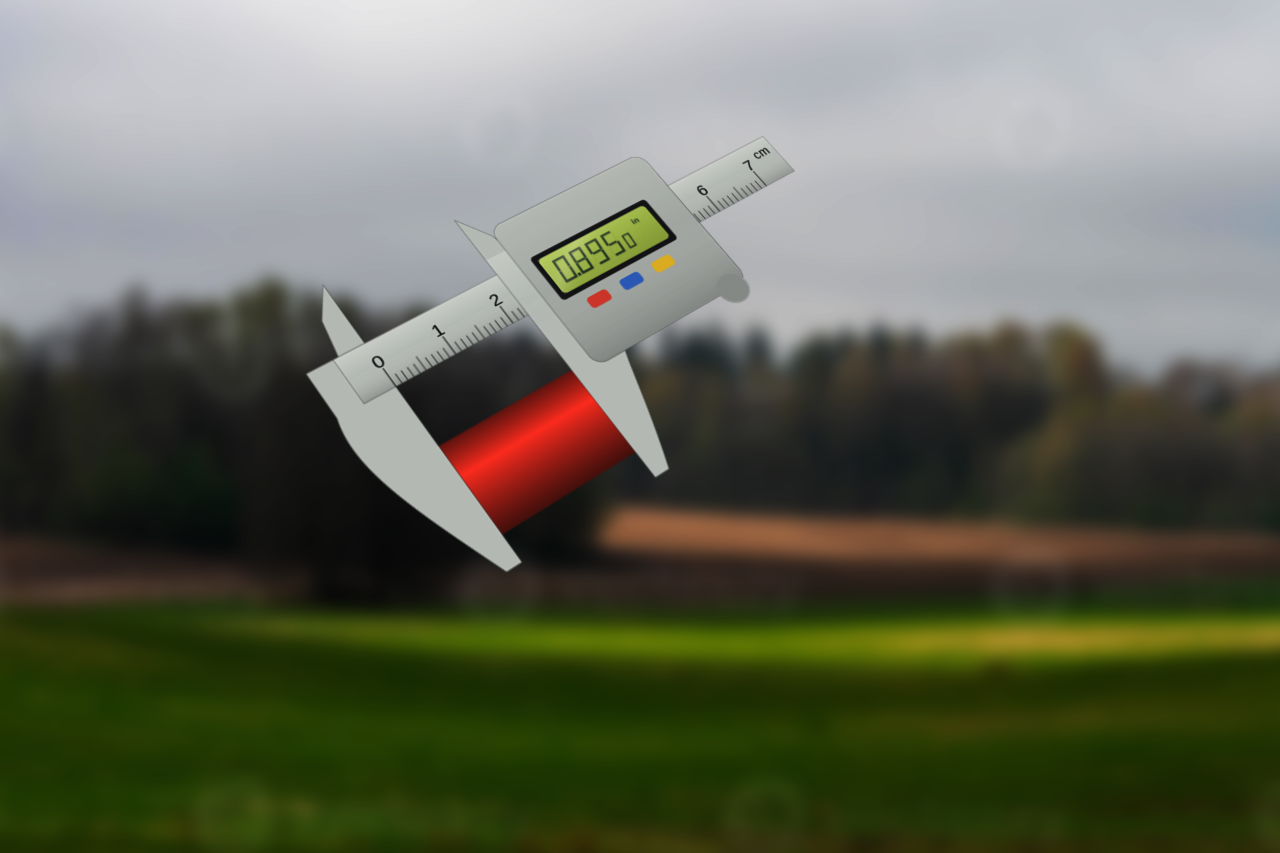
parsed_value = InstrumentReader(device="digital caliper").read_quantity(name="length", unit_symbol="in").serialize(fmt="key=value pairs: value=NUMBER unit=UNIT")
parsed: value=0.8950 unit=in
